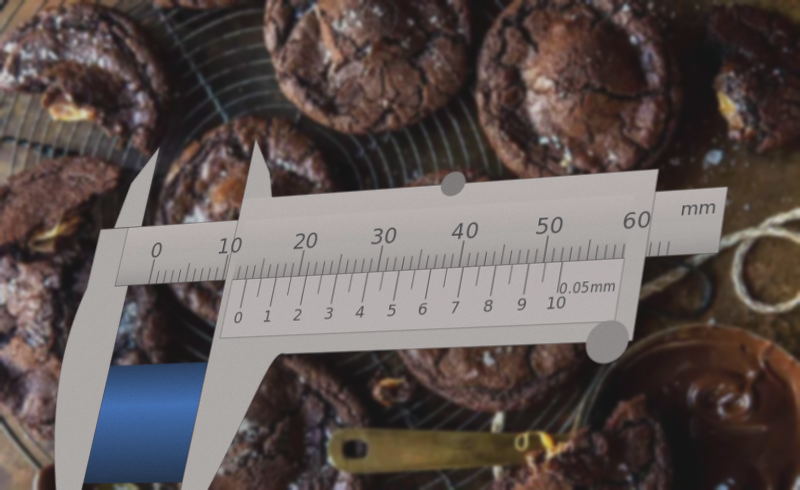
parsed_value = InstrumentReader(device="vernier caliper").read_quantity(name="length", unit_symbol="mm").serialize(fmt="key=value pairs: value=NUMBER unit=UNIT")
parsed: value=13.2 unit=mm
